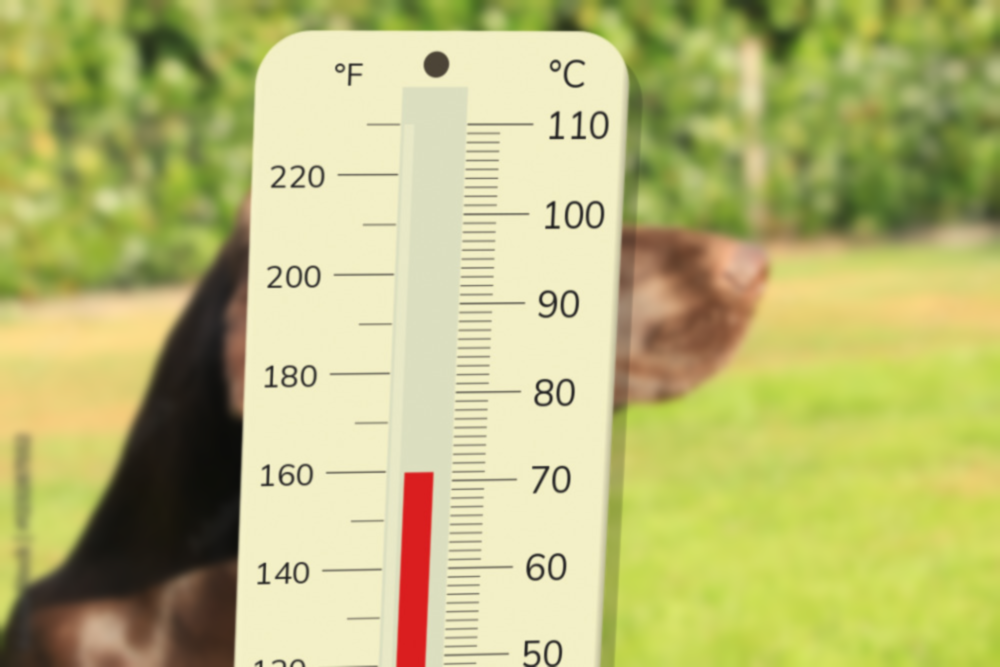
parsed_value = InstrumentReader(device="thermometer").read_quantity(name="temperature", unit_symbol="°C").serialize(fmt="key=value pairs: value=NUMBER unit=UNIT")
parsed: value=71 unit=°C
